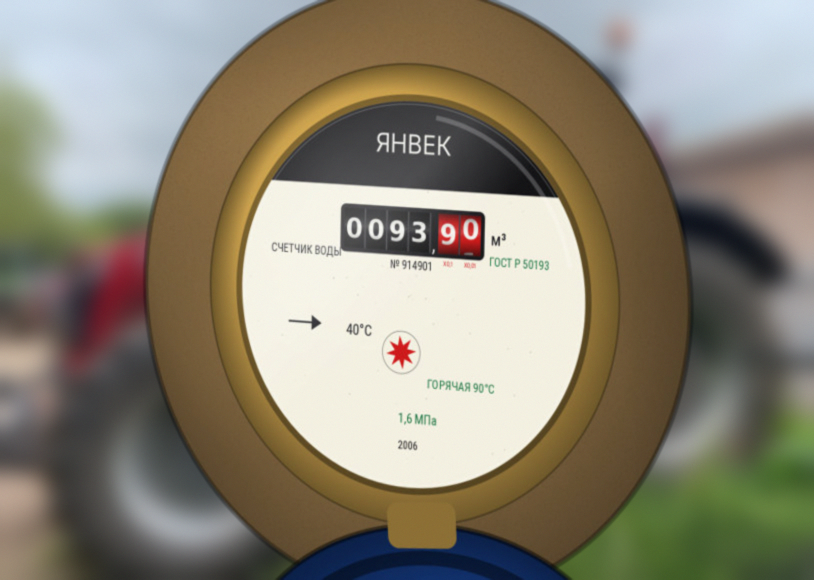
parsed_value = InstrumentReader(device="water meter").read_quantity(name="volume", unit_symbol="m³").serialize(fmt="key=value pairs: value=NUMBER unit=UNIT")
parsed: value=93.90 unit=m³
